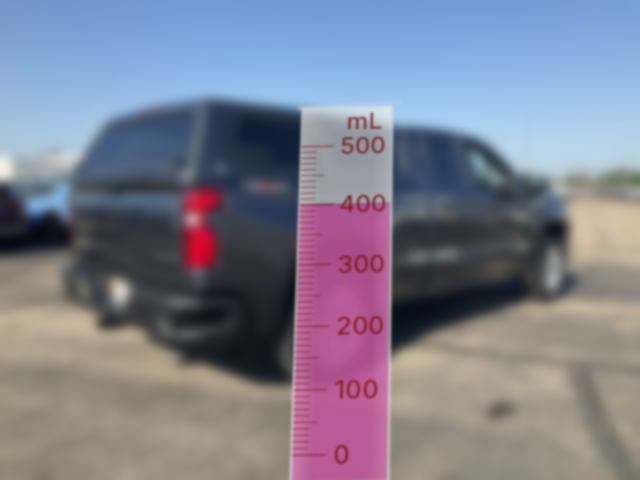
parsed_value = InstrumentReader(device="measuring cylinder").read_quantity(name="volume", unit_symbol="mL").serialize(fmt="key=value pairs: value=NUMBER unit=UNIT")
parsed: value=400 unit=mL
